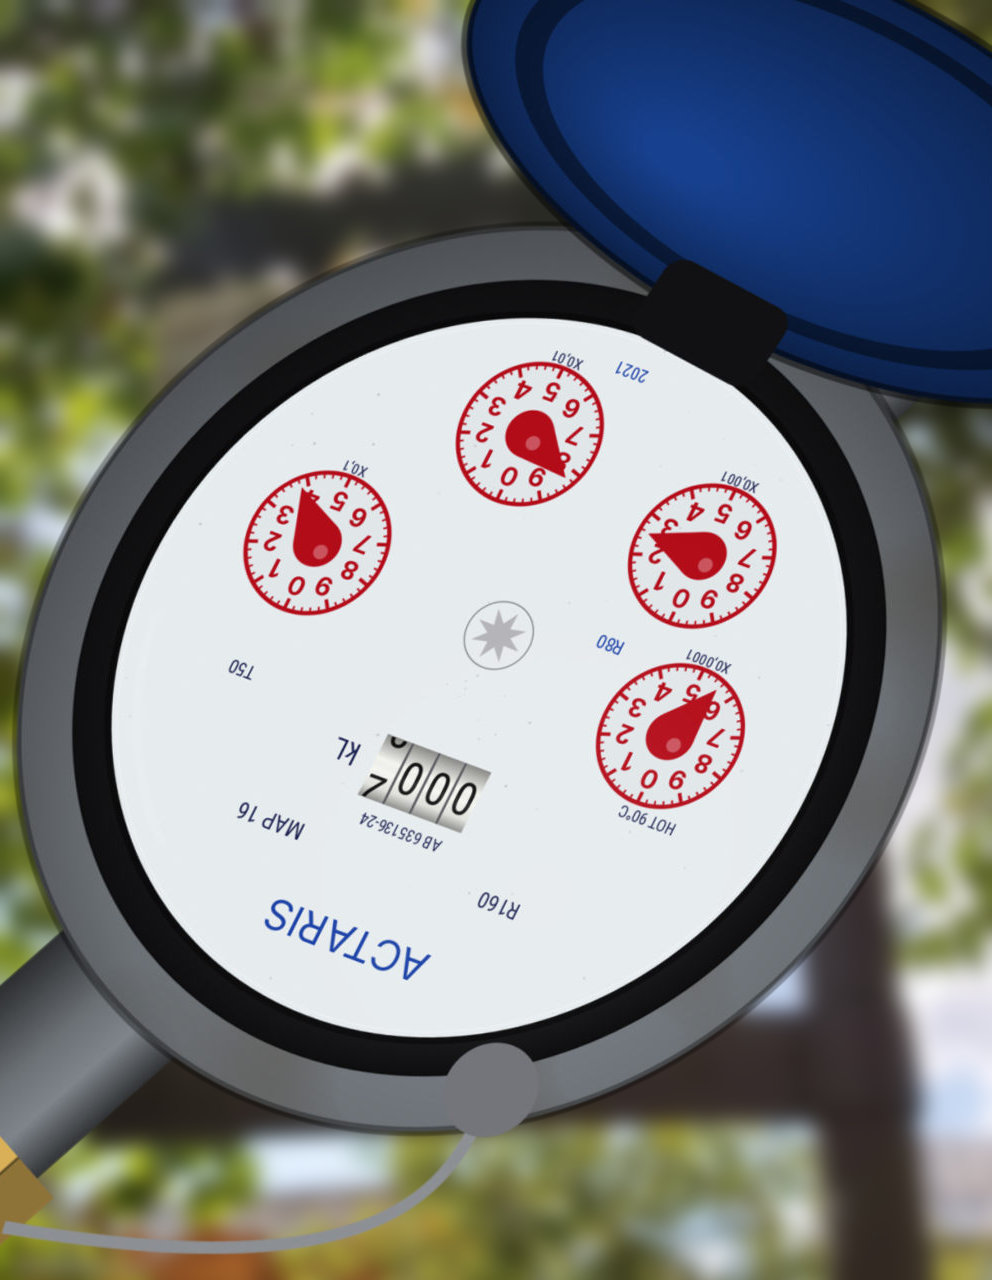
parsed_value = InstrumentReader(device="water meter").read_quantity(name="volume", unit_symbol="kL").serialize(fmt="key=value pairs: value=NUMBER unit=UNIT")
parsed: value=2.3825 unit=kL
